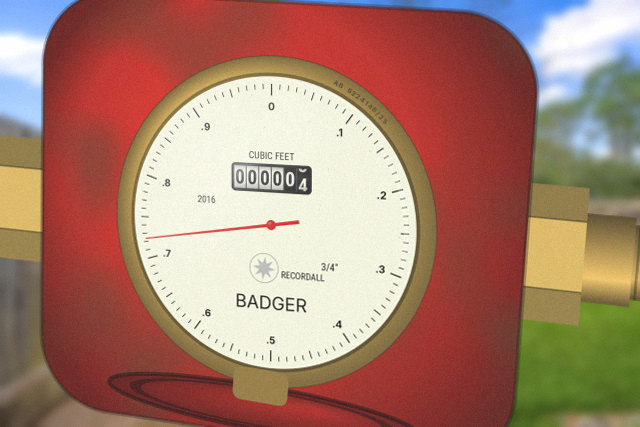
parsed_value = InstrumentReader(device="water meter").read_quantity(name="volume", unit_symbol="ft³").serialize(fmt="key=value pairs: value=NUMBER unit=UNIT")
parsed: value=3.72 unit=ft³
